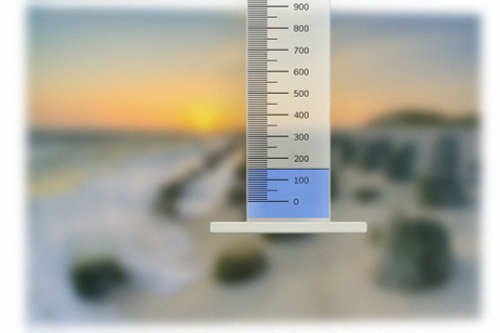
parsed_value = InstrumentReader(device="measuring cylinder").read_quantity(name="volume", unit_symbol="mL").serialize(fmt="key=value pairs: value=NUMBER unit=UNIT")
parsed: value=150 unit=mL
